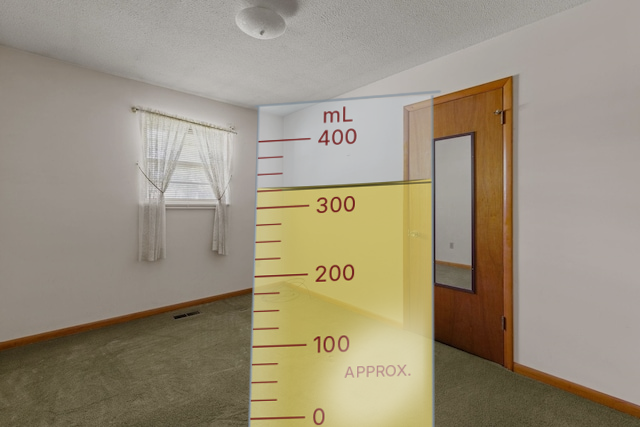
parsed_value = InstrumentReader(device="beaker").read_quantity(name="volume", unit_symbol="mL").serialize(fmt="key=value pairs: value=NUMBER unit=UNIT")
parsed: value=325 unit=mL
